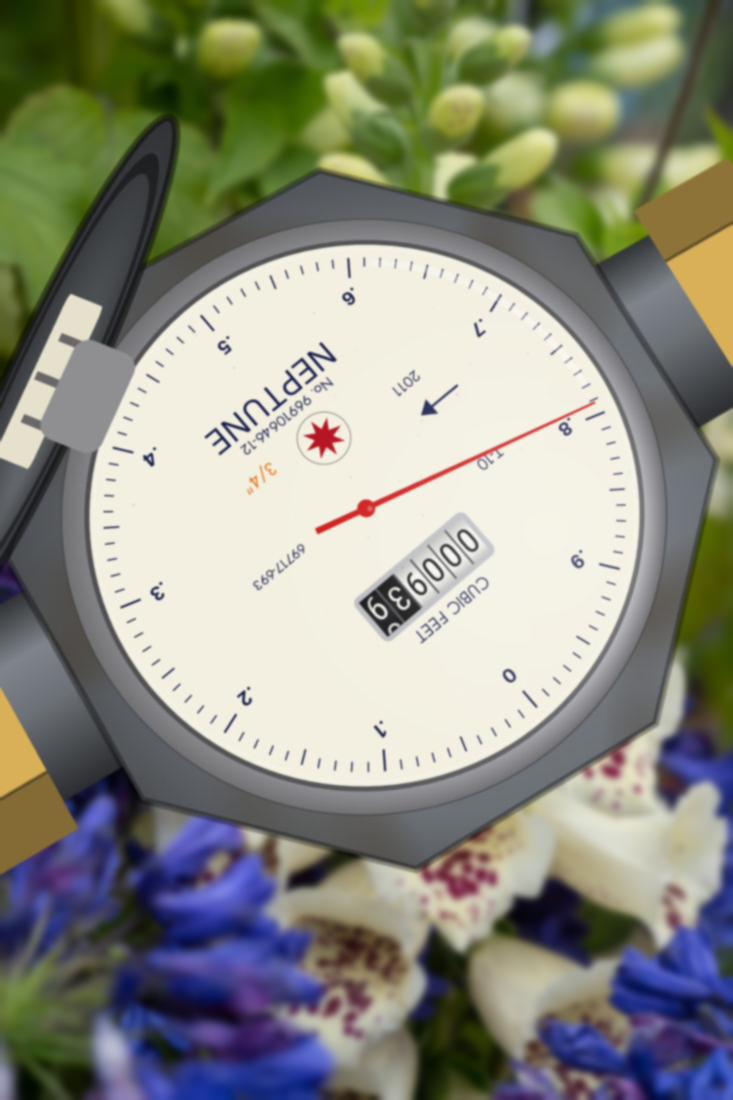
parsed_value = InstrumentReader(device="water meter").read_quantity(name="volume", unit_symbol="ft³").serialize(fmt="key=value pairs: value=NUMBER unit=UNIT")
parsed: value=938.79 unit=ft³
